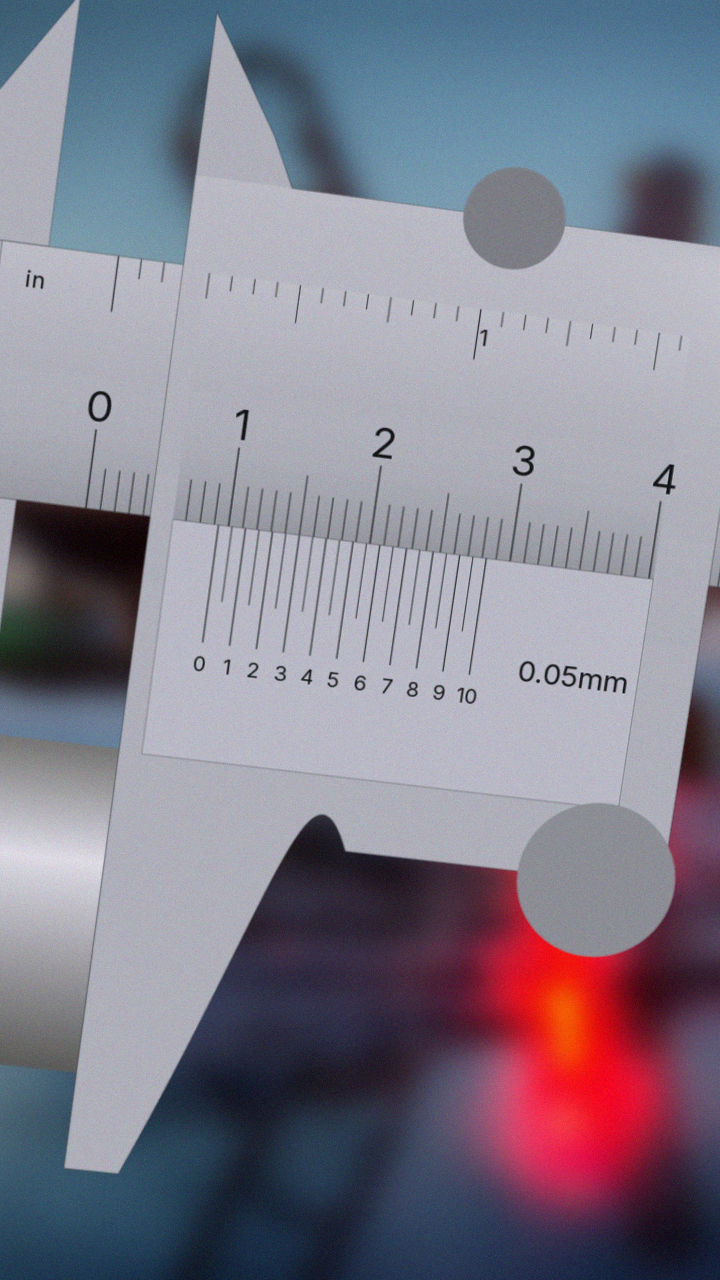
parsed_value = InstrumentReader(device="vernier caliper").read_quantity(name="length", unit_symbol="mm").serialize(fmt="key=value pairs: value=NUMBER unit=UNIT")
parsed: value=9.3 unit=mm
